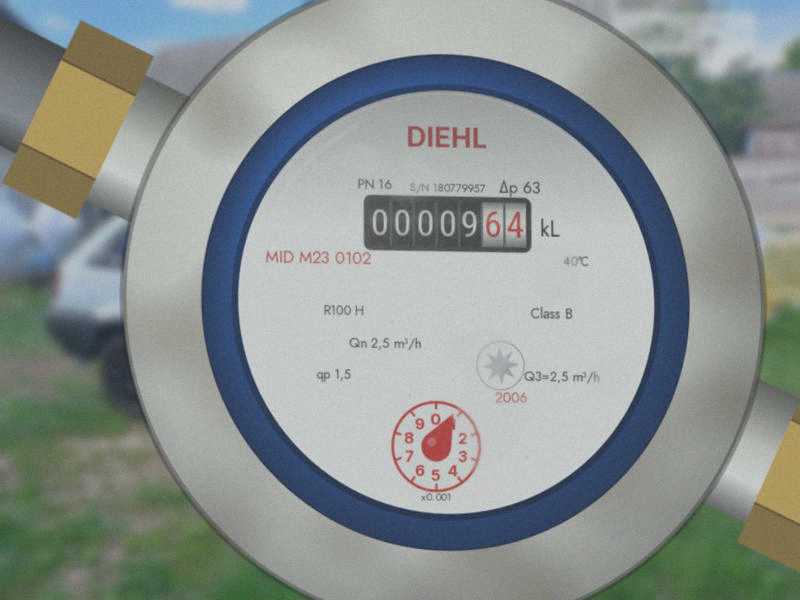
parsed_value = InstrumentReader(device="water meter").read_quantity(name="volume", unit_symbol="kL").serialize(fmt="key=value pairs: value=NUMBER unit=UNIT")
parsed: value=9.640 unit=kL
